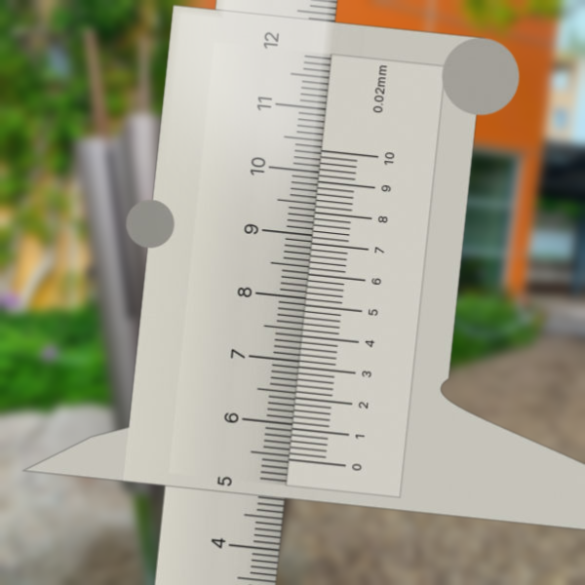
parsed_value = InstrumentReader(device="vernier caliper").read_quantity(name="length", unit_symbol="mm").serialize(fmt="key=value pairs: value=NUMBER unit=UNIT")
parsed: value=54.4 unit=mm
